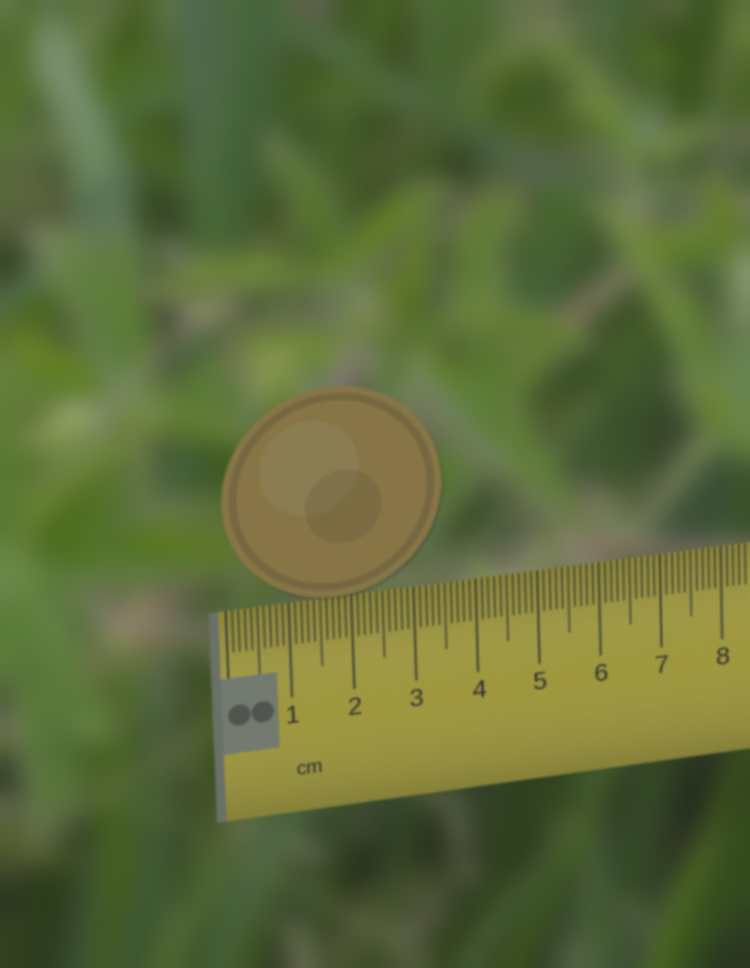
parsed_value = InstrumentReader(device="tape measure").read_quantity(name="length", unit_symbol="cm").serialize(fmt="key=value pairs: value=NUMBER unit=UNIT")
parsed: value=3.5 unit=cm
